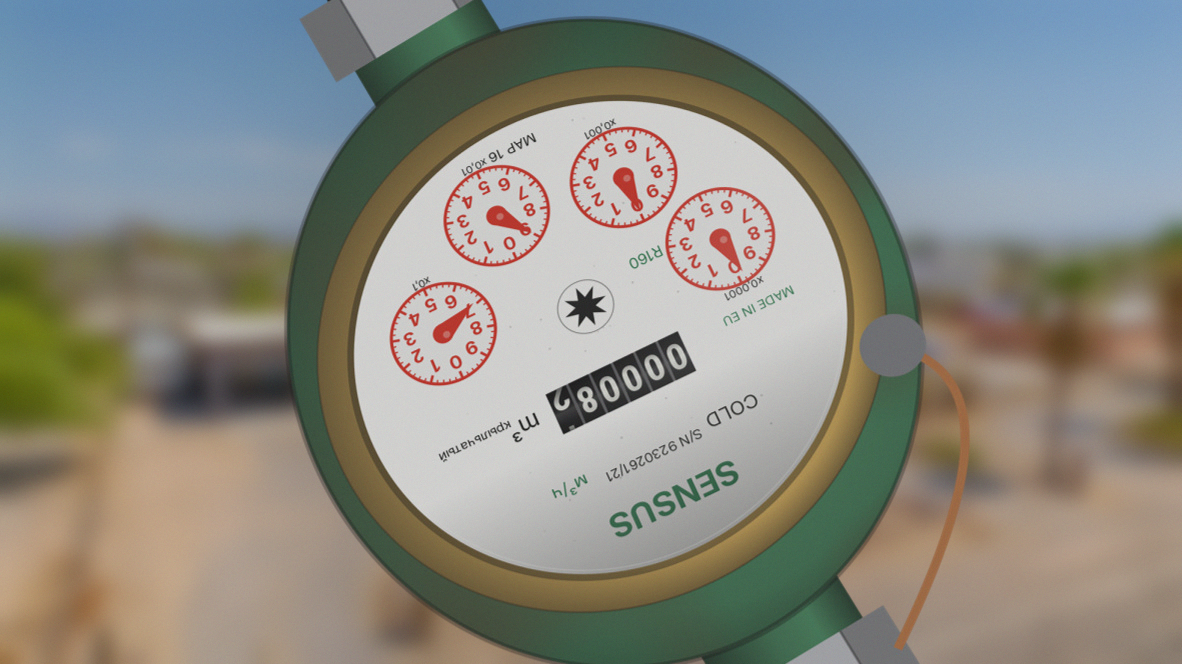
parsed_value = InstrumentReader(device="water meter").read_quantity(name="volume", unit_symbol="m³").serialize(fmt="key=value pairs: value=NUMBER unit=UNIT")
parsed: value=81.6899 unit=m³
